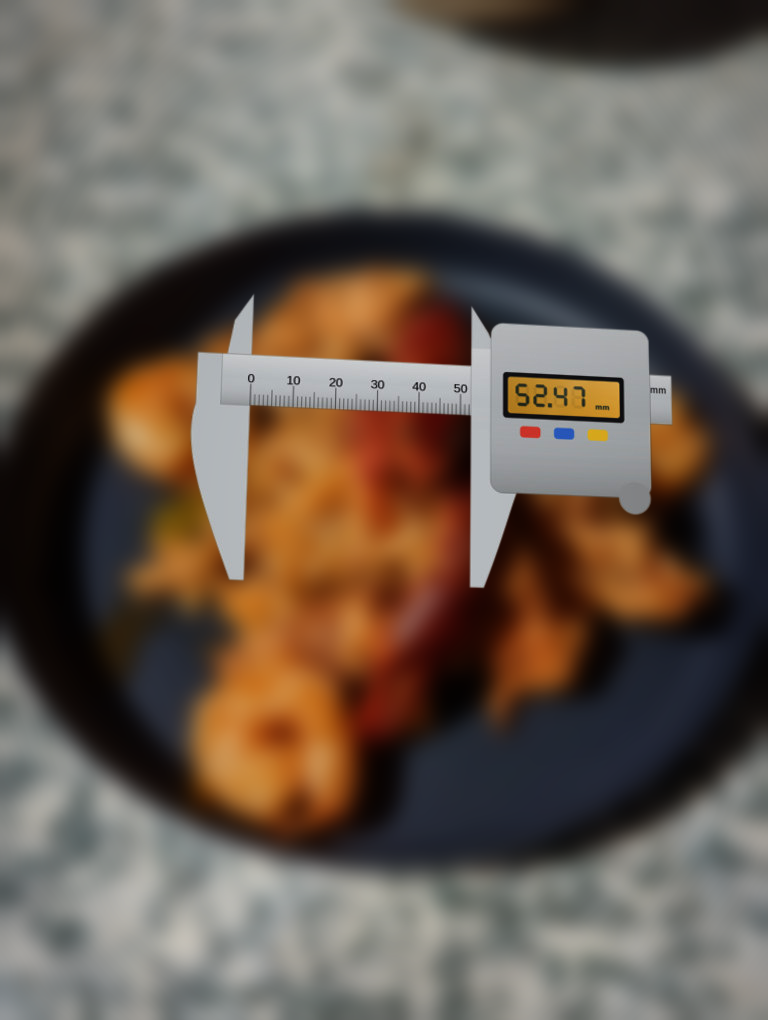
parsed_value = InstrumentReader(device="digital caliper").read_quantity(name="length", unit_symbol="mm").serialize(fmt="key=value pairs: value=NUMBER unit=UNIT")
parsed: value=52.47 unit=mm
